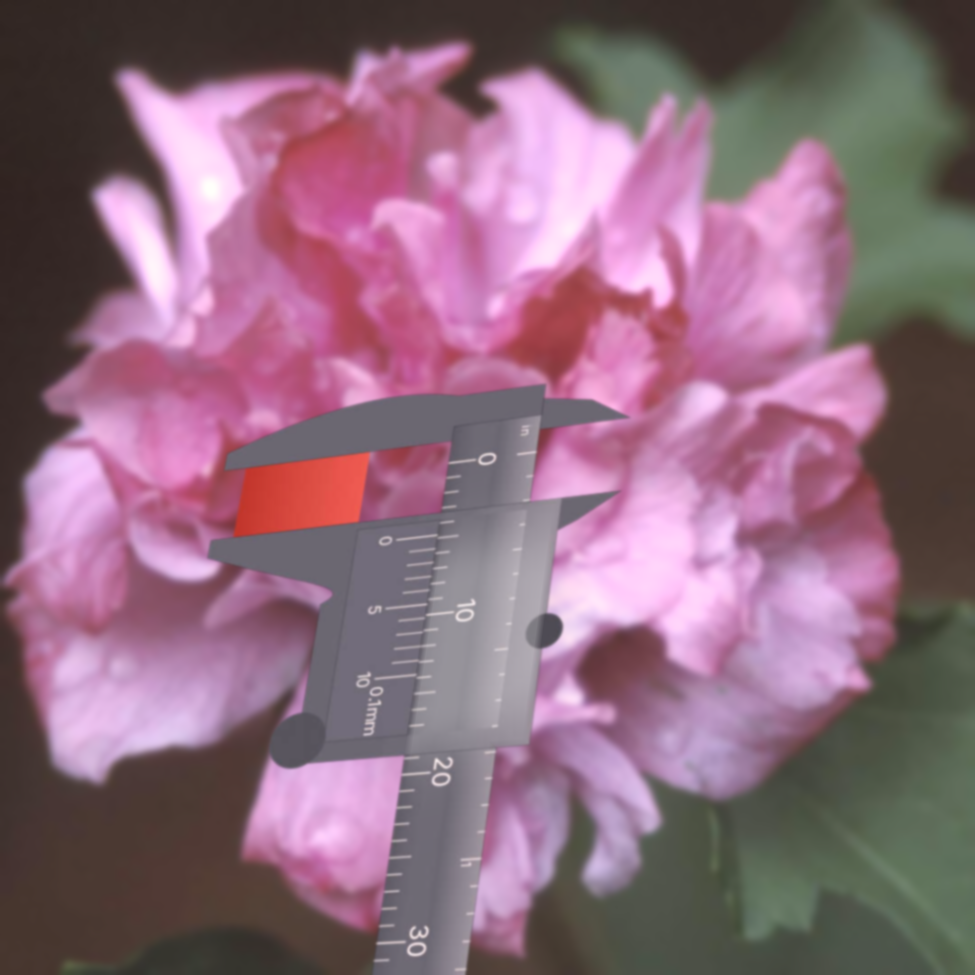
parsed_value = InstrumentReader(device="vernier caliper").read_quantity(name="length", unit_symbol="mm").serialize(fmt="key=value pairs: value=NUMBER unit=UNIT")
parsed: value=4.8 unit=mm
